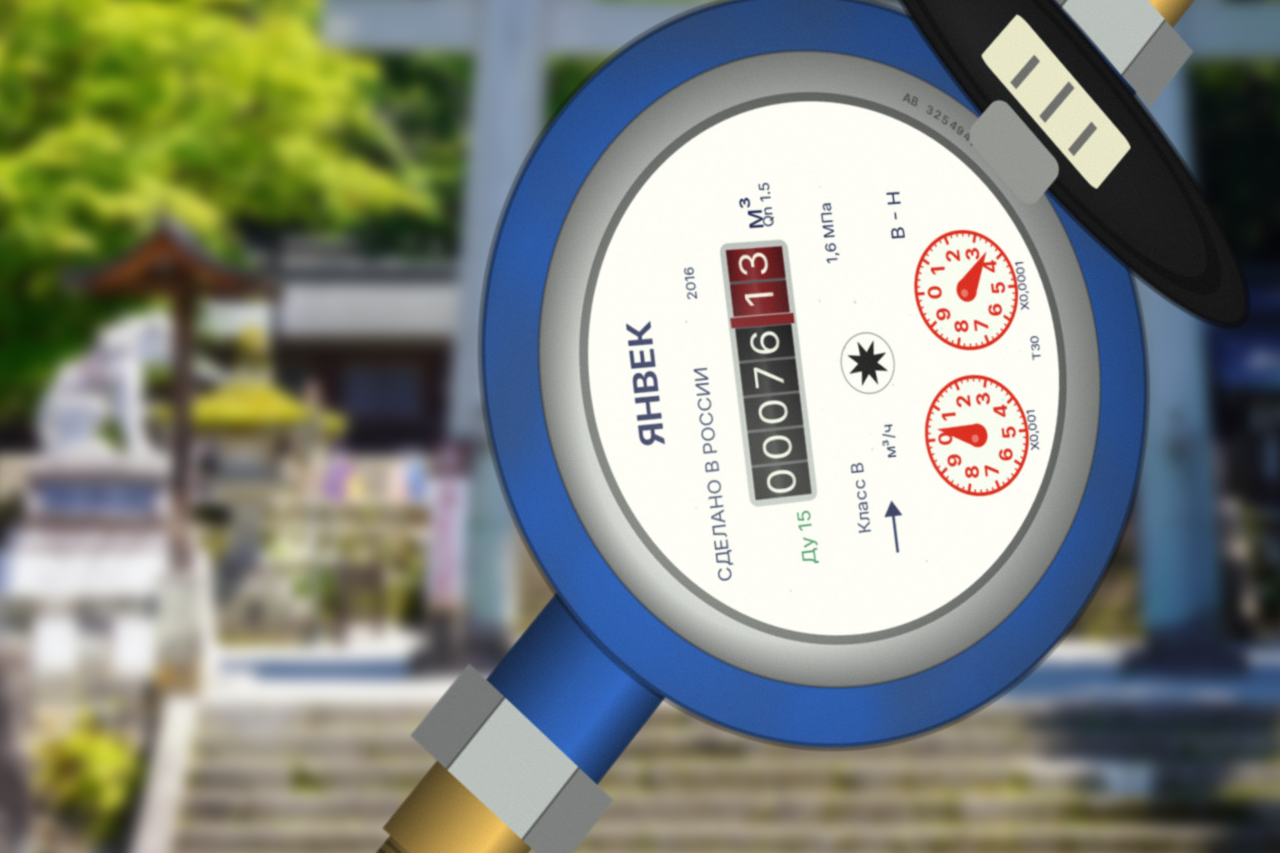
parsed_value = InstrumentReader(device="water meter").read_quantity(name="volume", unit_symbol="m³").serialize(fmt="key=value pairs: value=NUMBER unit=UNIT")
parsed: value=76.1303 unit=m³
